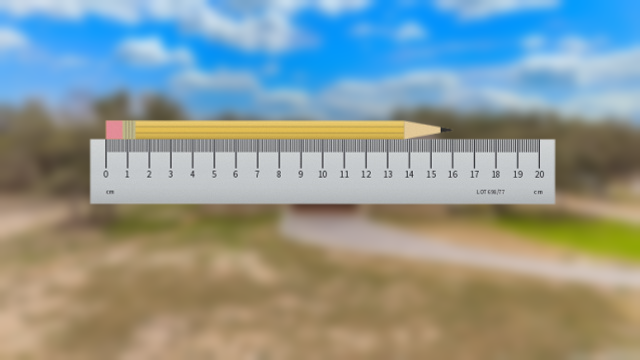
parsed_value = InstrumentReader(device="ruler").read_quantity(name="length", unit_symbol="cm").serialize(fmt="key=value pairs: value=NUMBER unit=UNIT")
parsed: value=16 unit=cm
